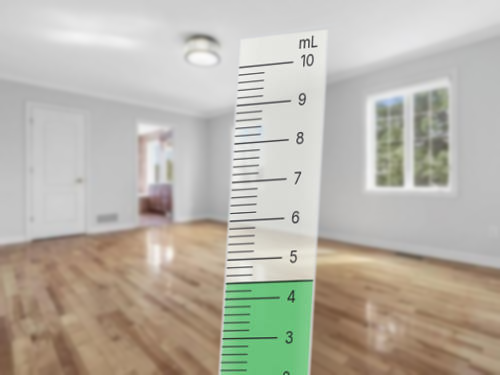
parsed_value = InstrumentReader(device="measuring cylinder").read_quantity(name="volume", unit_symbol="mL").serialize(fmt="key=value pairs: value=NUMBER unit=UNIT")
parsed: value=4.4 unit=mL
